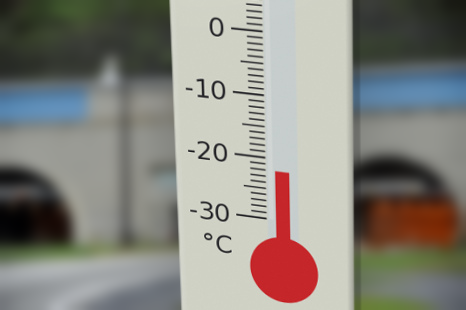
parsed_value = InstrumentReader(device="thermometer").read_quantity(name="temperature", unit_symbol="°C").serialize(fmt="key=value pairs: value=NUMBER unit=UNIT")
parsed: value=-22 unit=°C
